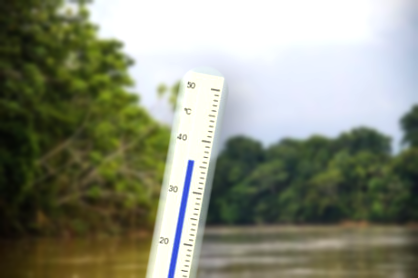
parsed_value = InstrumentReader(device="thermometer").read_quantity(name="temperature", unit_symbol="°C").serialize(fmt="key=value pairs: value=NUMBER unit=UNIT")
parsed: value=36 unit=°C
